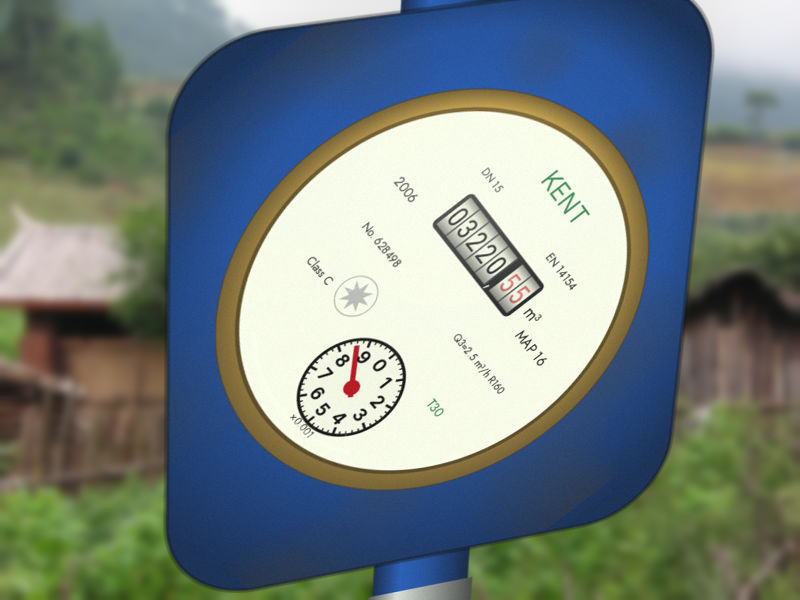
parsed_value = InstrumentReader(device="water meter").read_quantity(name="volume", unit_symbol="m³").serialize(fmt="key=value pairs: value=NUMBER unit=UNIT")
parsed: value=3220.558 unit=m³
